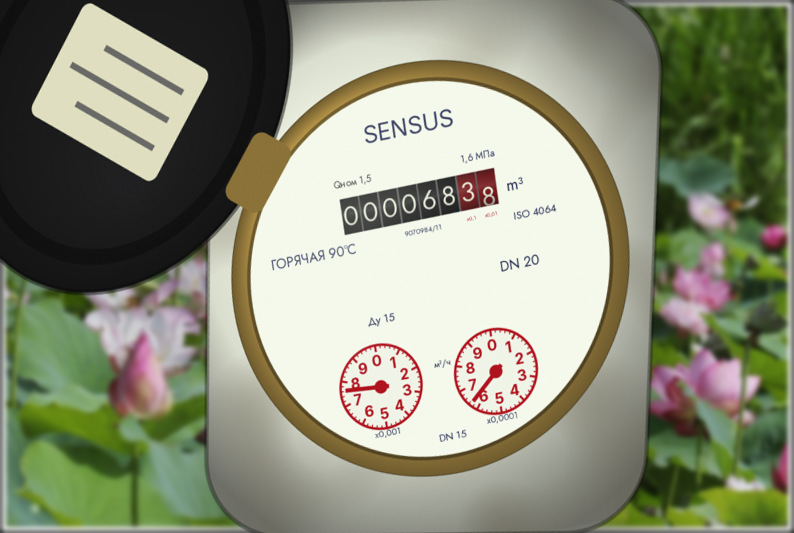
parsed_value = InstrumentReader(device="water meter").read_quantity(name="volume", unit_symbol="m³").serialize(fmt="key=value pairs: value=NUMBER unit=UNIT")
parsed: value=68.3776 unit=m³
